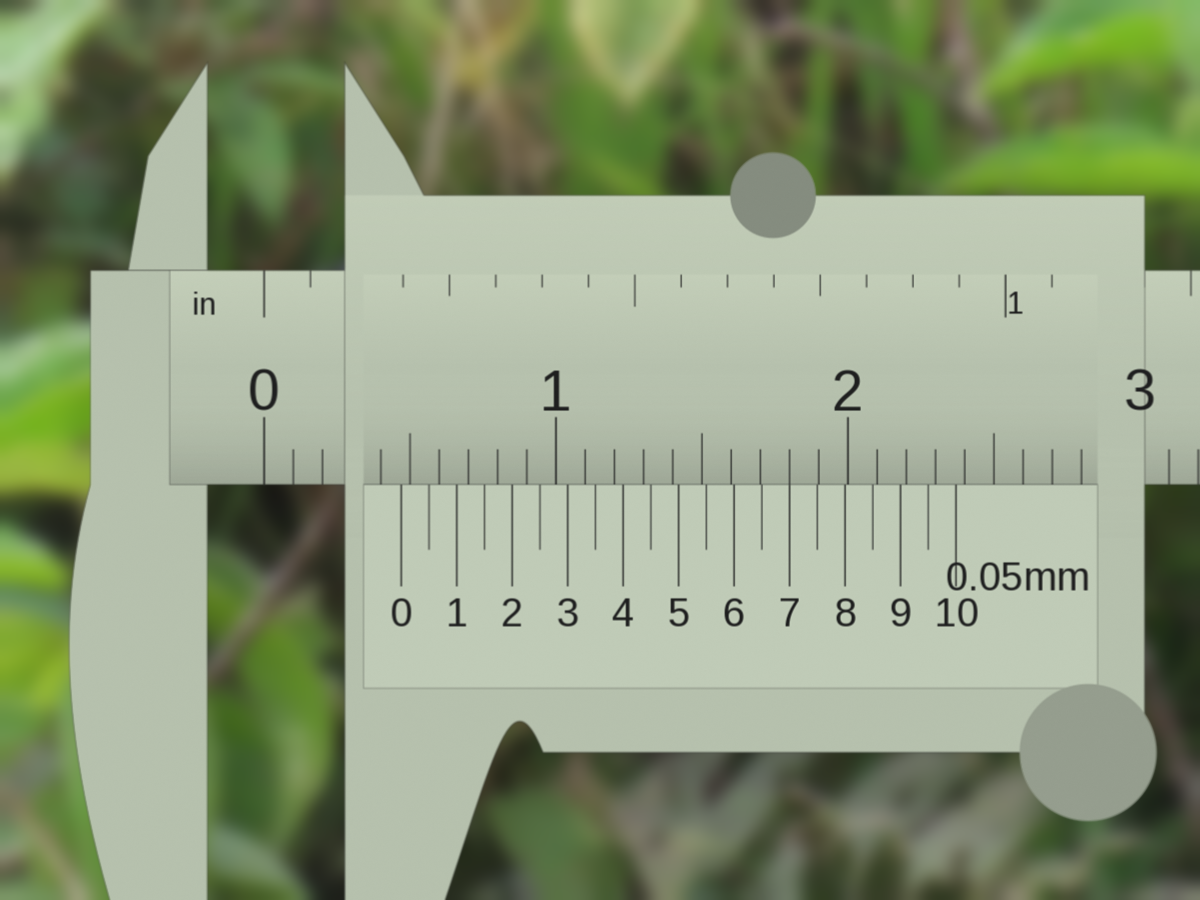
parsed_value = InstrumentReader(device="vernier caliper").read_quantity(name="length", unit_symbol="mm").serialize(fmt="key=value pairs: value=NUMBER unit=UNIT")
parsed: value=4.70 unit=mm
